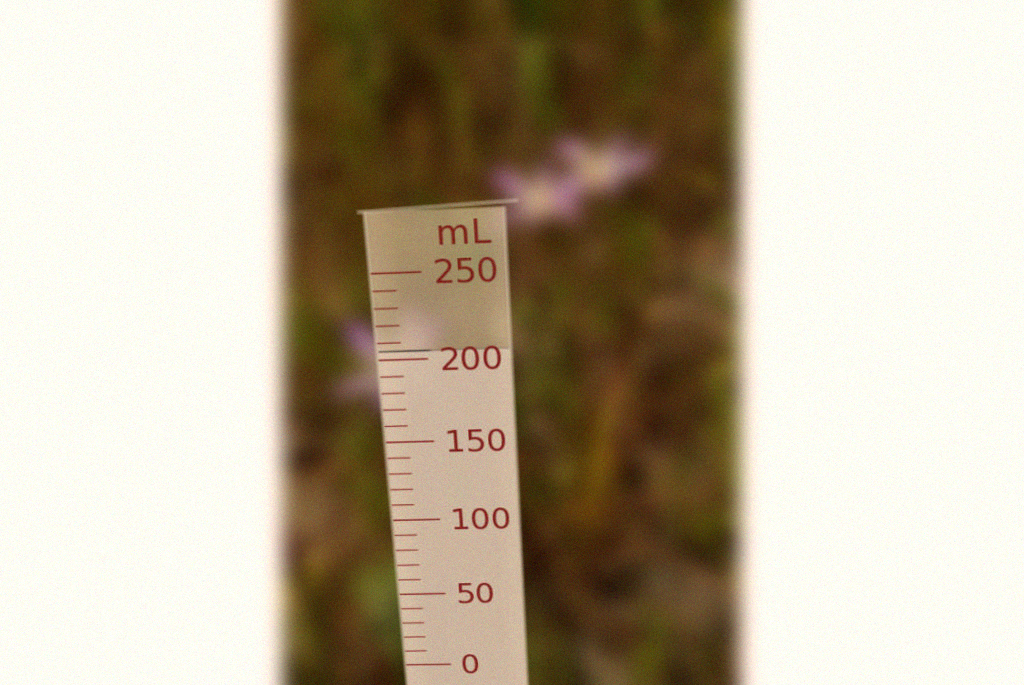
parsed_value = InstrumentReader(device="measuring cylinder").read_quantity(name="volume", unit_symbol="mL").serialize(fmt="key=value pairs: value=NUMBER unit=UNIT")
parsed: value=205 unit=mL
